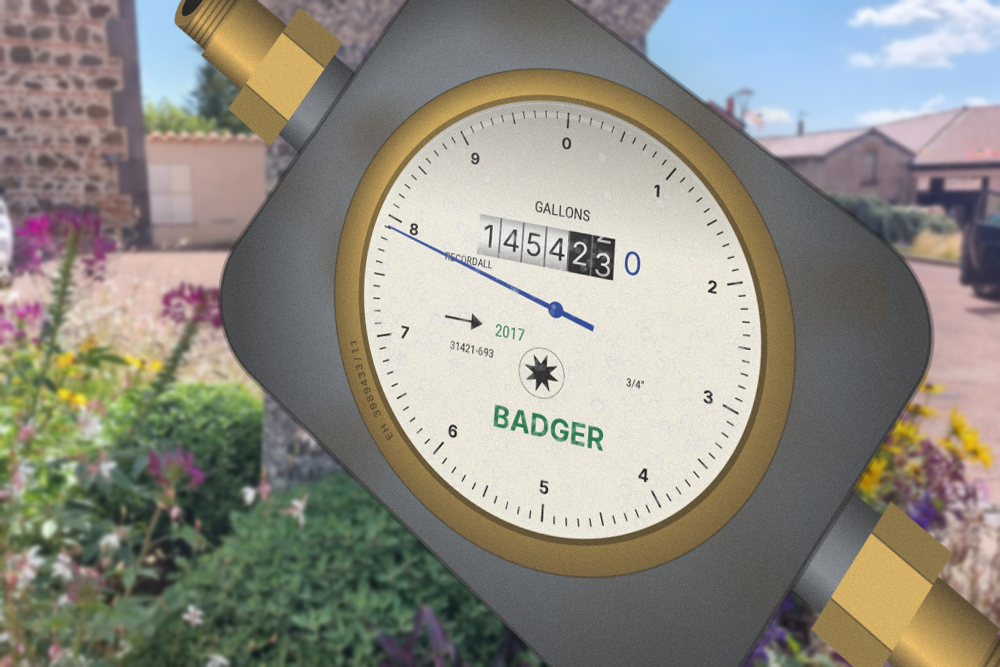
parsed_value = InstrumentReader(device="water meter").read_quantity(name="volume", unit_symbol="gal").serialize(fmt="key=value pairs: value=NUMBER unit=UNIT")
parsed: value=1454227.9 unit=gal
